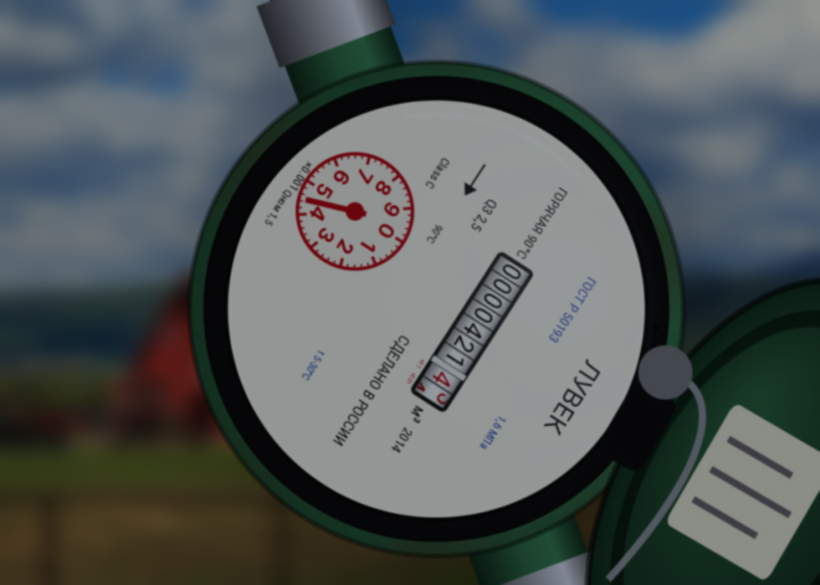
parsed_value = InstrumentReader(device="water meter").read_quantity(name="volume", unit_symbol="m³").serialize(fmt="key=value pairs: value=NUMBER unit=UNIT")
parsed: value=421.434 unit=m³
